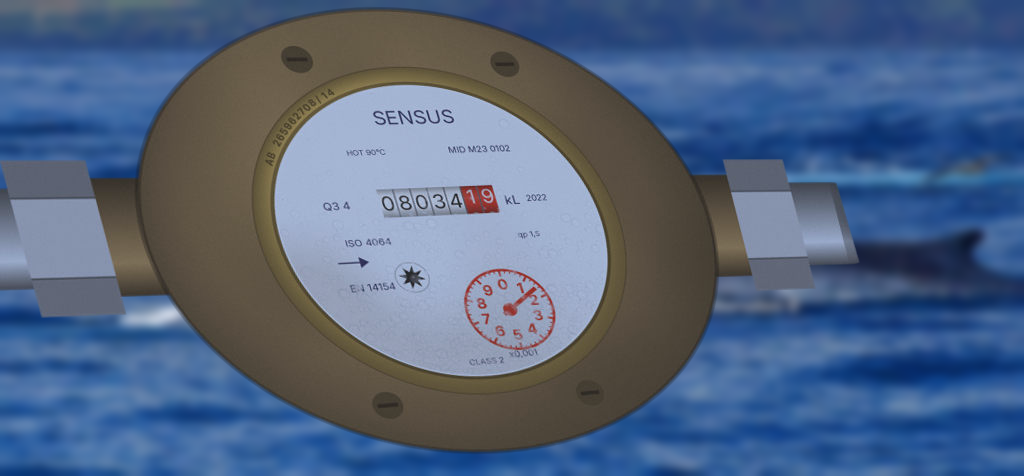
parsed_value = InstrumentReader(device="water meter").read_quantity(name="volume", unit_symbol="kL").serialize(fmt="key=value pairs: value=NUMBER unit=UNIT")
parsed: value=8034.191 unit=kL
